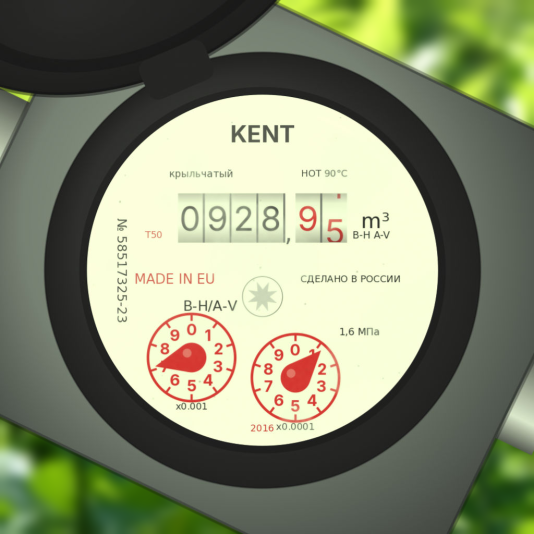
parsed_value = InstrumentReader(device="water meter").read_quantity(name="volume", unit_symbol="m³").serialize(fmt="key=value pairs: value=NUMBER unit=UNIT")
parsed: value=928.9471 unit=m³
